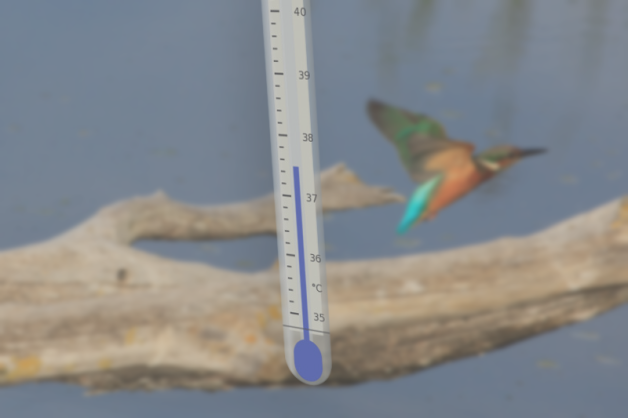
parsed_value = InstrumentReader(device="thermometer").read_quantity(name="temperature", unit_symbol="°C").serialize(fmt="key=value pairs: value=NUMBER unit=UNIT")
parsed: value=37.5 unit=°C
